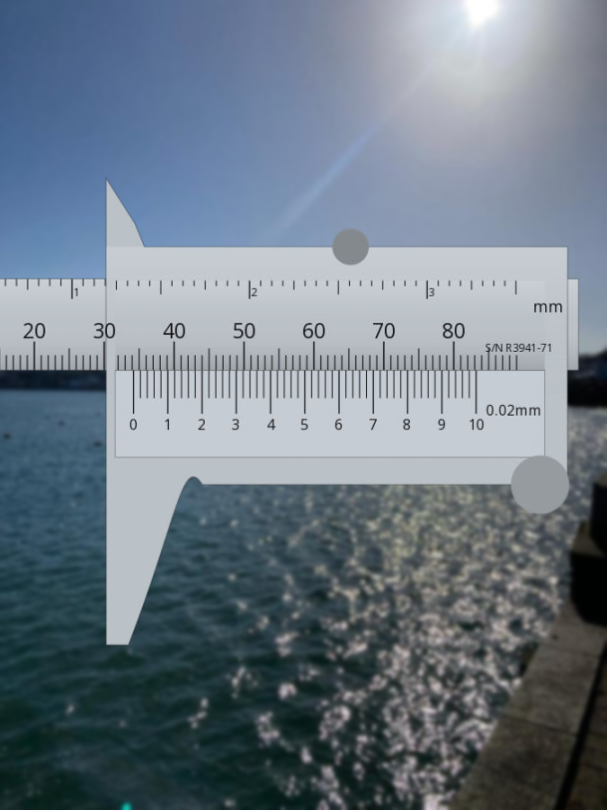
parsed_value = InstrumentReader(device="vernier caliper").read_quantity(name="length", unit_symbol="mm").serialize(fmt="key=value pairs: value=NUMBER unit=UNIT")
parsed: value=34.2 unit=mm
